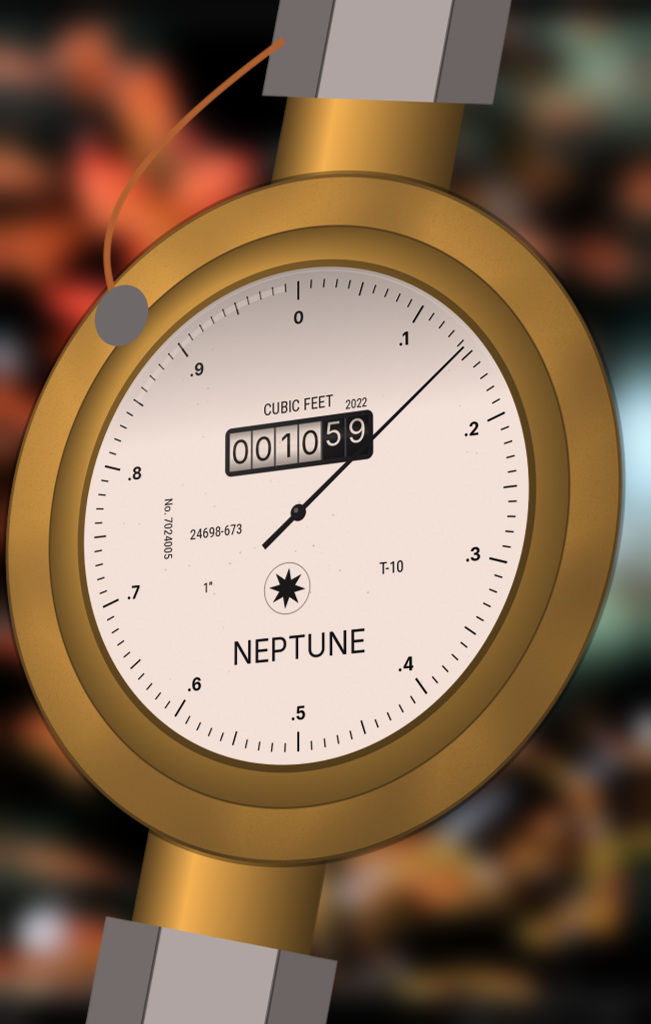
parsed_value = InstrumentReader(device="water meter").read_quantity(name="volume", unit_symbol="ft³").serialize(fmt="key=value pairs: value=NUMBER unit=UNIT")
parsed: value=1059.14 unit=ft³
